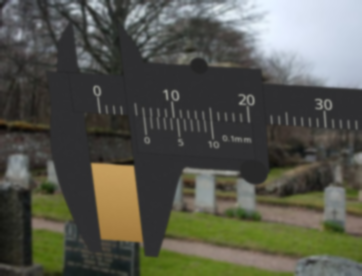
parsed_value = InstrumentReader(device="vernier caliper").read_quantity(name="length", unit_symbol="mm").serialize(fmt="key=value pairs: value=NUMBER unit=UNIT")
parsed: value=6.0 unit=mm
